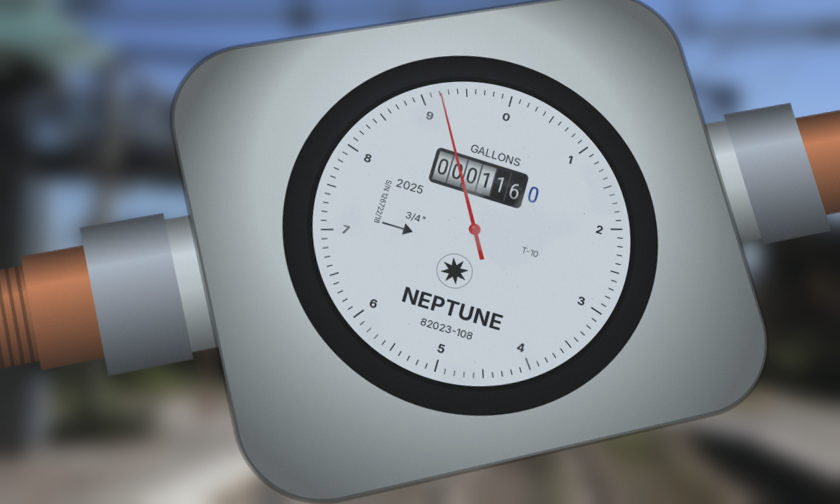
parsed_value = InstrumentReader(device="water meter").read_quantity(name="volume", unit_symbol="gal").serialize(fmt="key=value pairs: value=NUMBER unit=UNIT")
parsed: value=1159.2 unit=gal
